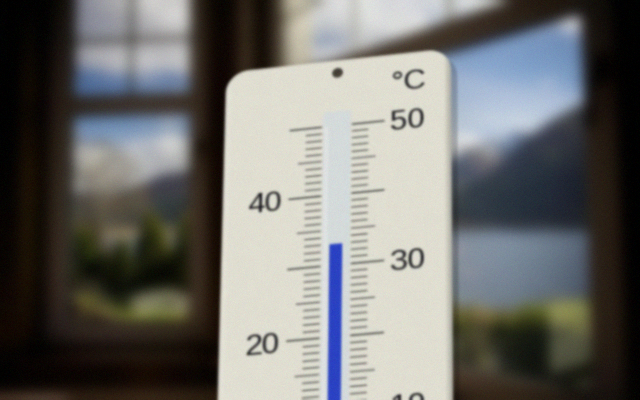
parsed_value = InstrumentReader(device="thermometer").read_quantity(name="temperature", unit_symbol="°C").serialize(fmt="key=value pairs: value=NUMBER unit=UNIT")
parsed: value=33 unit=°C
